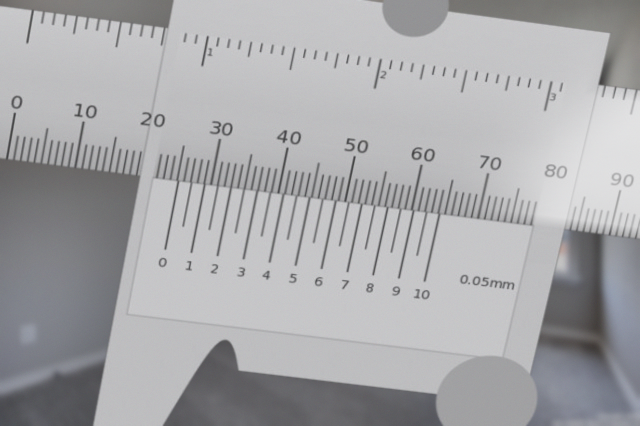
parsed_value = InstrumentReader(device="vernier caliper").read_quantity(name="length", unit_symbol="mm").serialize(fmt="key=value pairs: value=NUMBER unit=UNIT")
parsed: value=25.2 unit=mm
